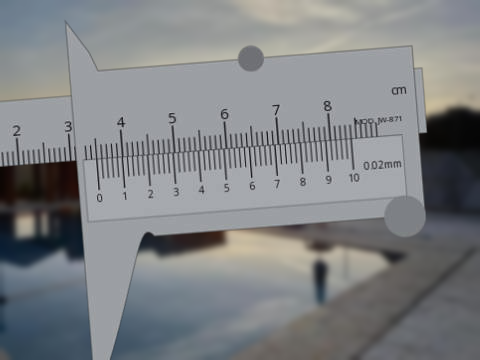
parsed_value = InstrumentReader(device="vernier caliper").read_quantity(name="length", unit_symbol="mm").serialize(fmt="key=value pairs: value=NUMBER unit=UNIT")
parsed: value=35.0 unit=mm
